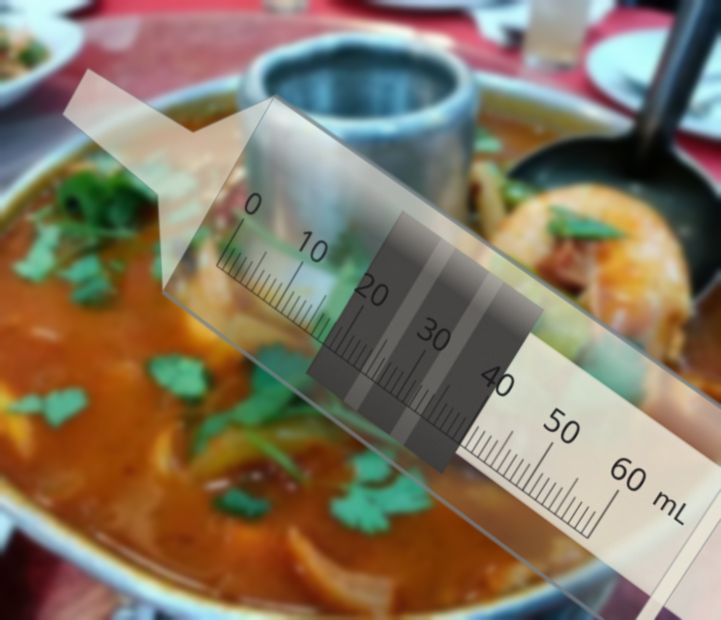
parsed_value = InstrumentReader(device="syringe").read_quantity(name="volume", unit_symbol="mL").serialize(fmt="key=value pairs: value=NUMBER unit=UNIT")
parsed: value=18 unit=mL
